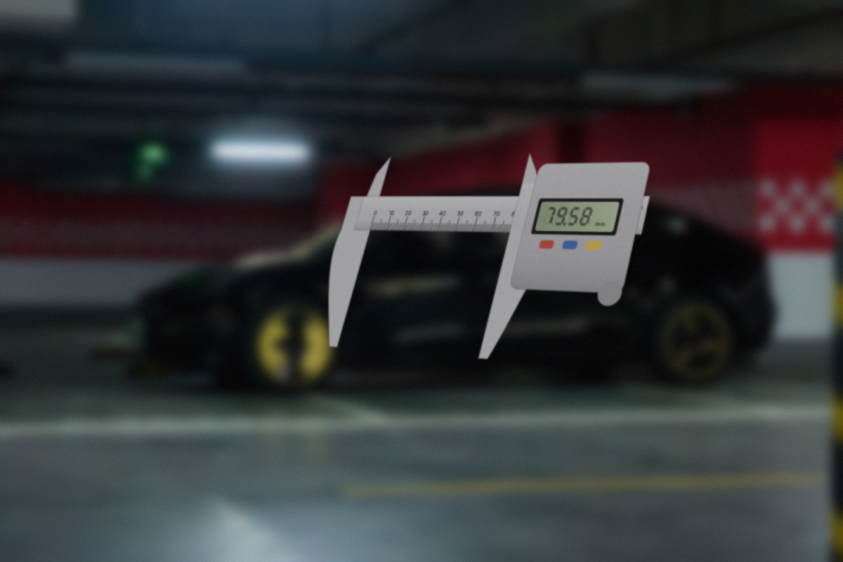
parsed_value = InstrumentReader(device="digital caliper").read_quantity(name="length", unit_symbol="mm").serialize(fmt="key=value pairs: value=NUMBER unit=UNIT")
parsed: value=79.58 unit=mm
